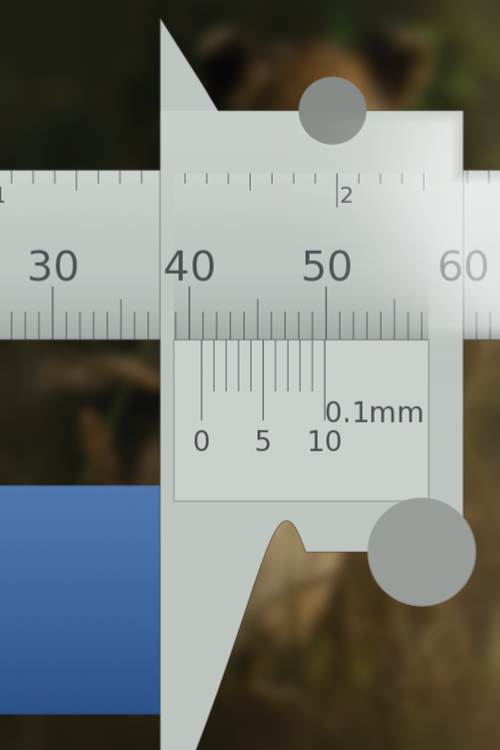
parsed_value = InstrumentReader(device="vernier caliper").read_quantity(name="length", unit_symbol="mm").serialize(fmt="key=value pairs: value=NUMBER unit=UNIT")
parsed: value=40.9 unit=mm
